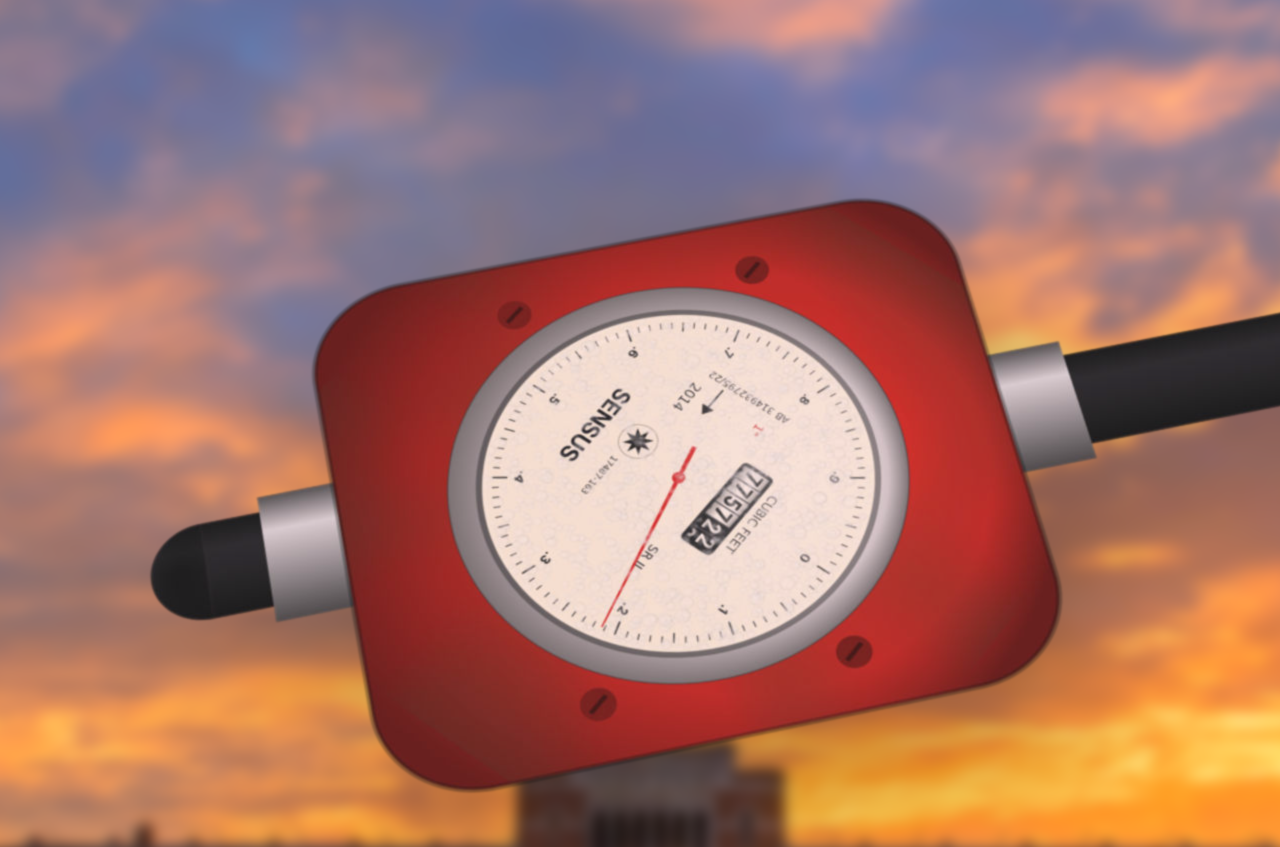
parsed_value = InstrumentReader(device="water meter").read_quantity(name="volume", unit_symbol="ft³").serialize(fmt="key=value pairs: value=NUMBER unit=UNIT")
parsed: value=775722.21 unit=ft³
